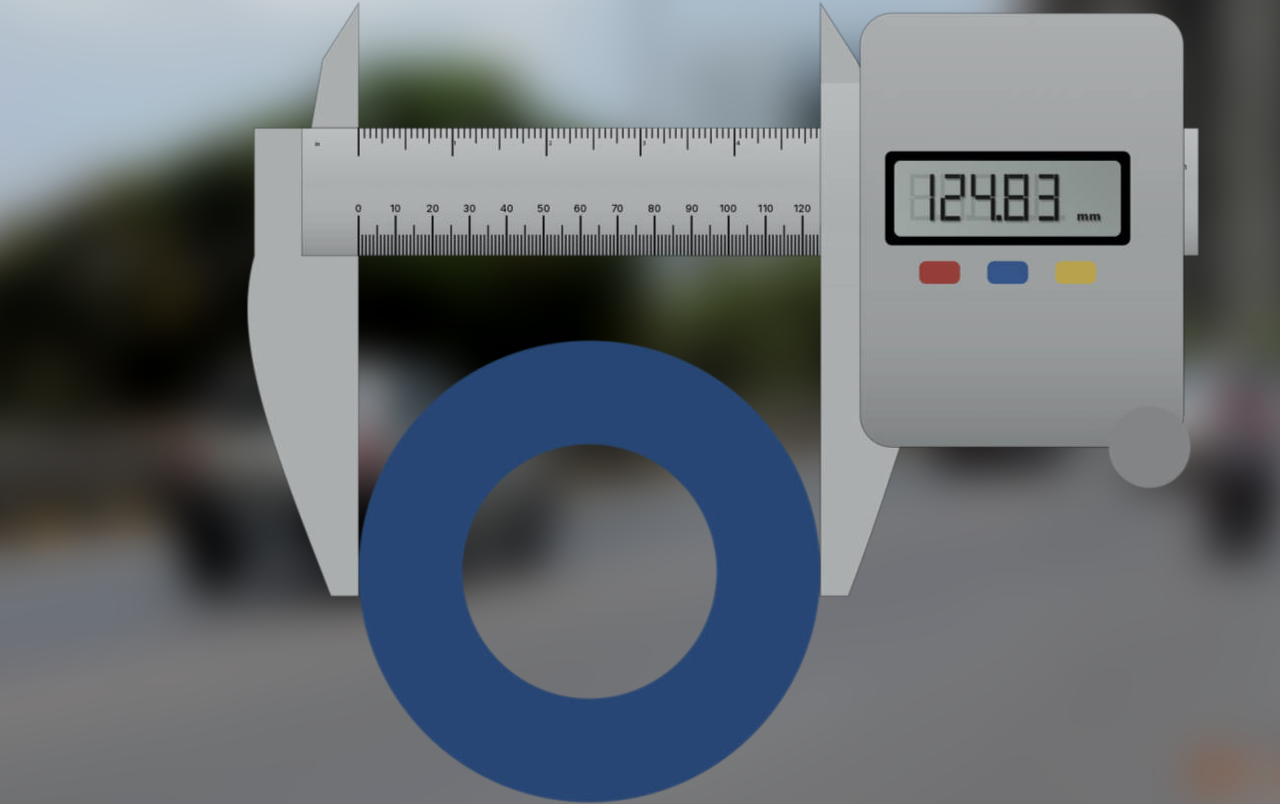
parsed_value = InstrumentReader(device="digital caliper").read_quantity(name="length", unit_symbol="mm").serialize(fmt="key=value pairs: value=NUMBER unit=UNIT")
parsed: value=124.83 unit=mm
